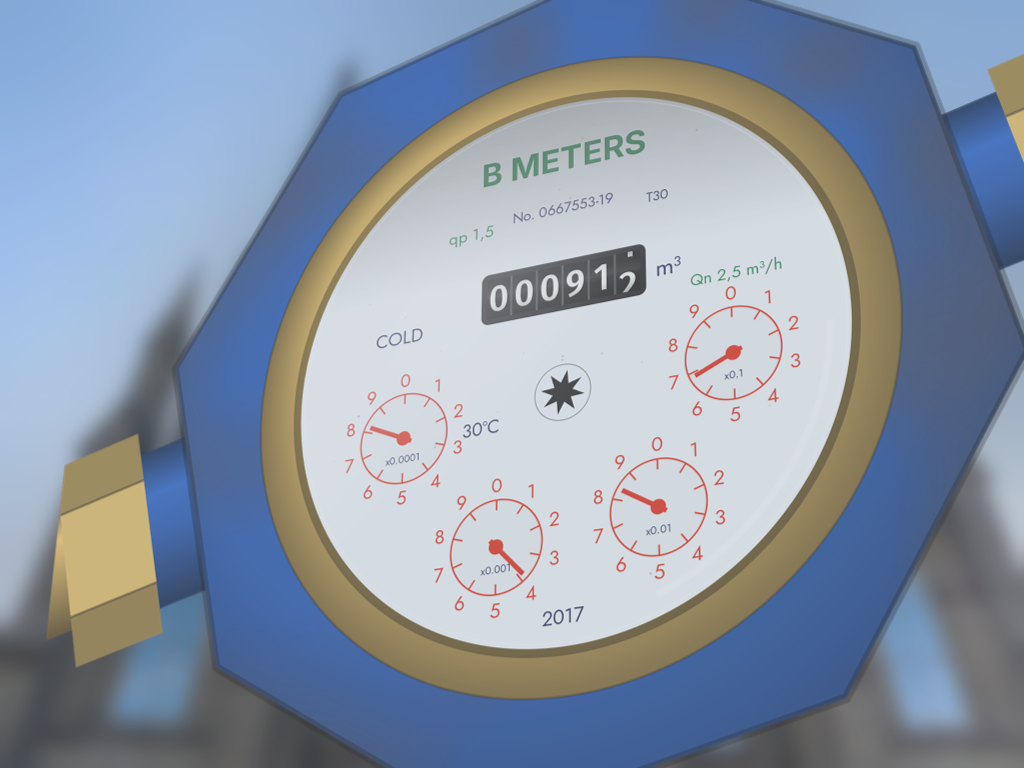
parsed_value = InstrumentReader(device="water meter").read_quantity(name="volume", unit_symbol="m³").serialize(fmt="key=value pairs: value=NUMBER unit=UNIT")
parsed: value=911.6838 unit=m³
